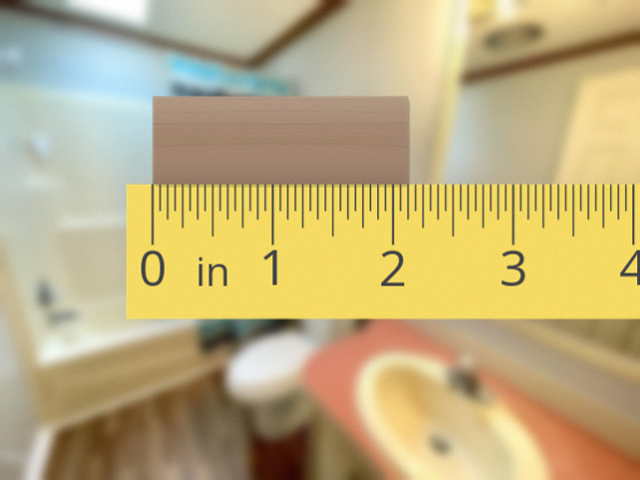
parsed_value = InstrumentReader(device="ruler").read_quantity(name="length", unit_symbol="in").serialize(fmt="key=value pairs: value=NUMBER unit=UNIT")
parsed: value=2.125 unit=in
